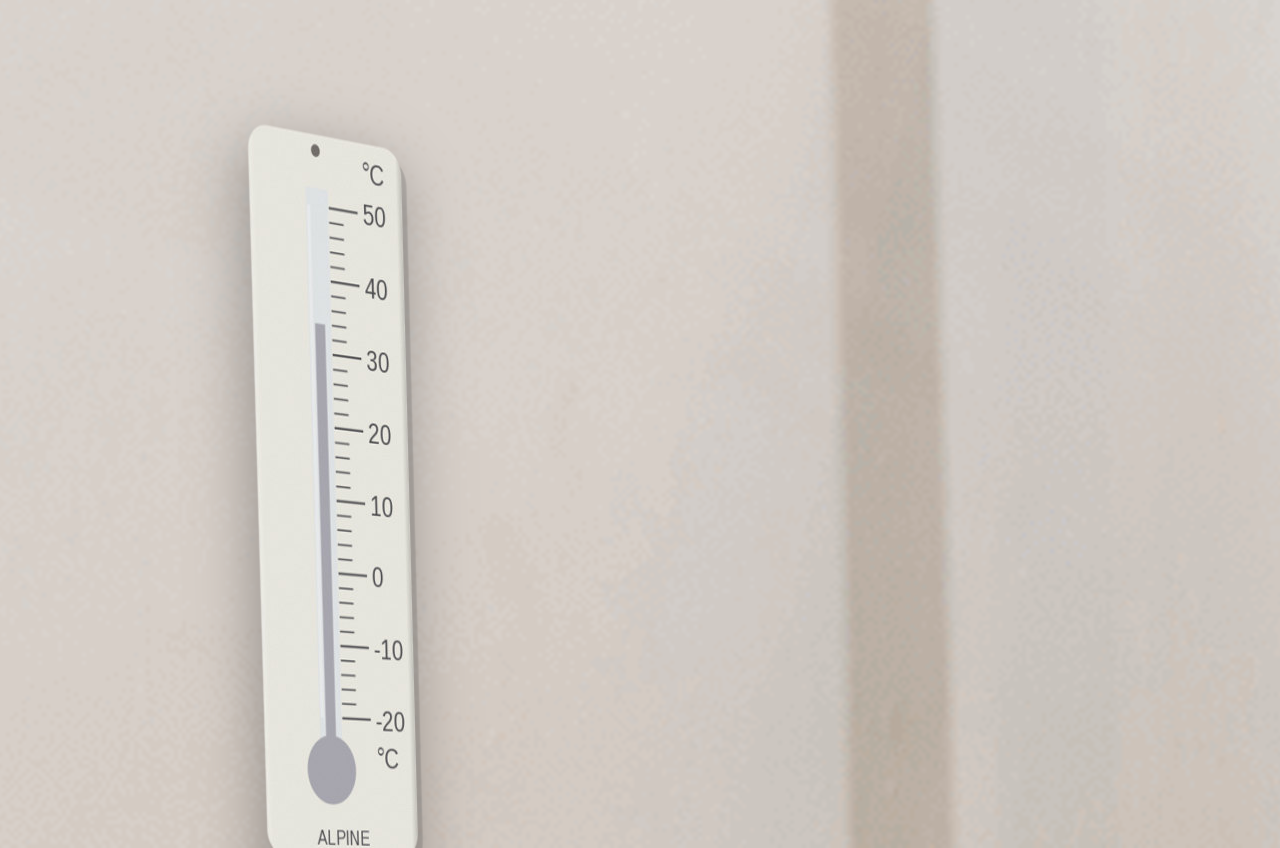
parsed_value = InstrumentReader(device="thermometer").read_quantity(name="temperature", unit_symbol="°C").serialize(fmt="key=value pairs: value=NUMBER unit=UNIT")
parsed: value=34 unit=°C
